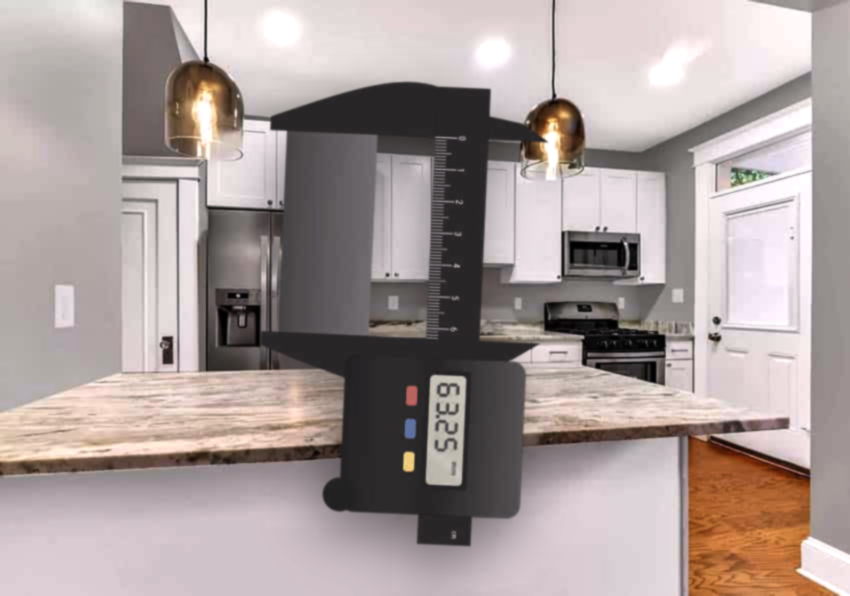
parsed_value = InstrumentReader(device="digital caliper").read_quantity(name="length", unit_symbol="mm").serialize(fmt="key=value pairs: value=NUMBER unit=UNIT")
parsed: value=63.25 unit=mm
